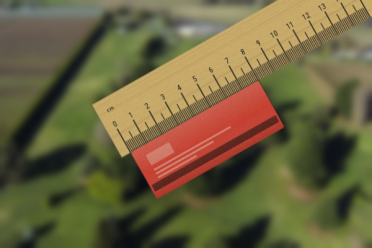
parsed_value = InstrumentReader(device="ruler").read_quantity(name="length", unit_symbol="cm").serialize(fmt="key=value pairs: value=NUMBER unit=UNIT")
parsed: value=8 unit=cm
